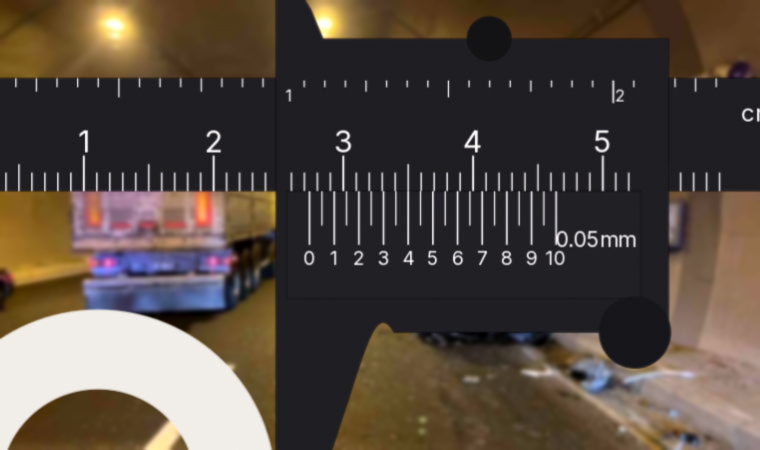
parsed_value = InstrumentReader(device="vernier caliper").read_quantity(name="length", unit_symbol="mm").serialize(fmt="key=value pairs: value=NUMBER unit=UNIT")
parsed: value=27.4 unit=mm
